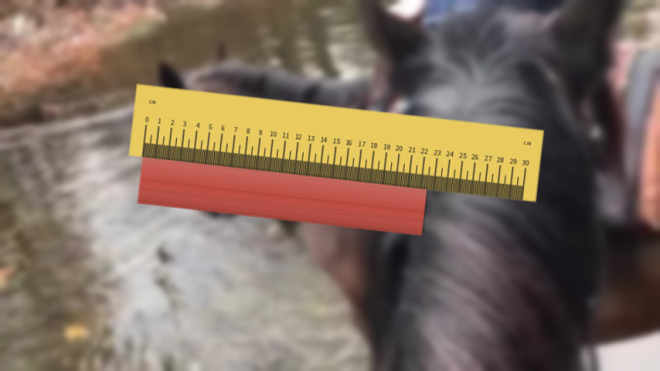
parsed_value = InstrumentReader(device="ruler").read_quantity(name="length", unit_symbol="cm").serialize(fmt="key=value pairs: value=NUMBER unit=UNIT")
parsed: value=22.5 unit=cm
